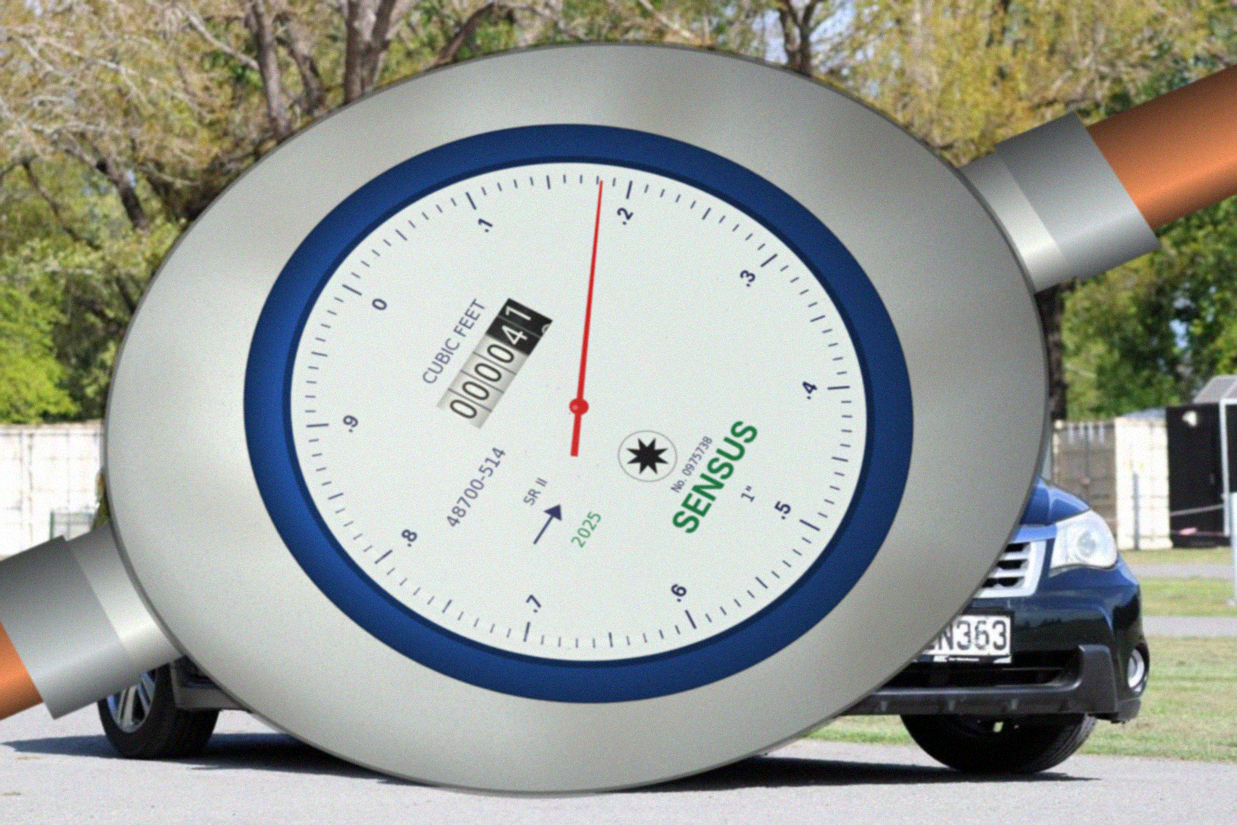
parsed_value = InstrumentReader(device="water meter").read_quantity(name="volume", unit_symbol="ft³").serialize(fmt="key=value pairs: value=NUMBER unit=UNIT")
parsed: value=41.18 unit=ft³
